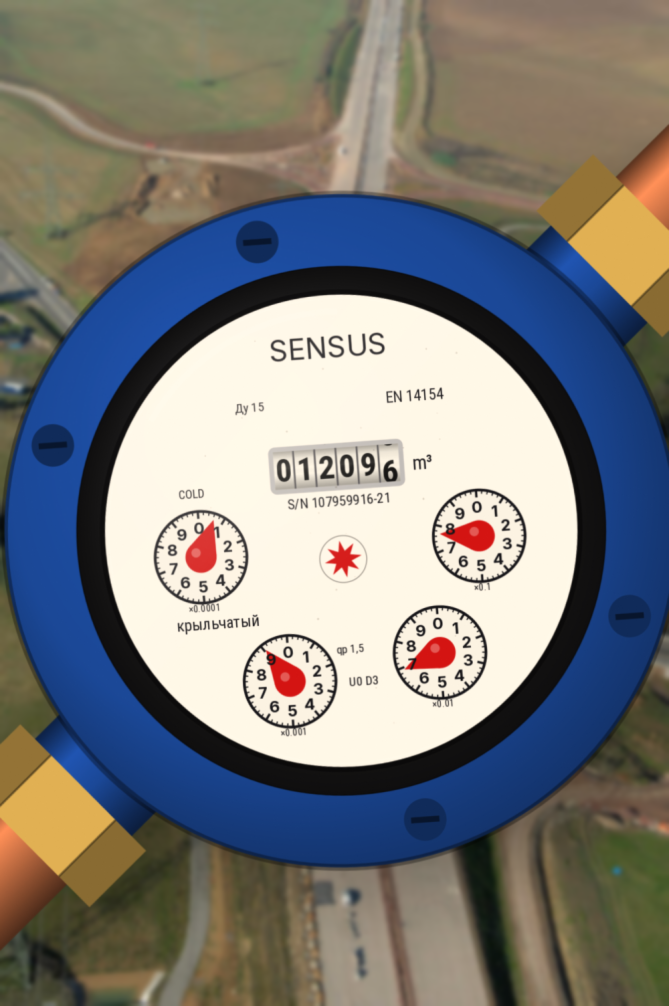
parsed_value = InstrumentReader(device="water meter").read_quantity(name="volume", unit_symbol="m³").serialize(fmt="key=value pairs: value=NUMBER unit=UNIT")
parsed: value=12095.7690 unit=m³
